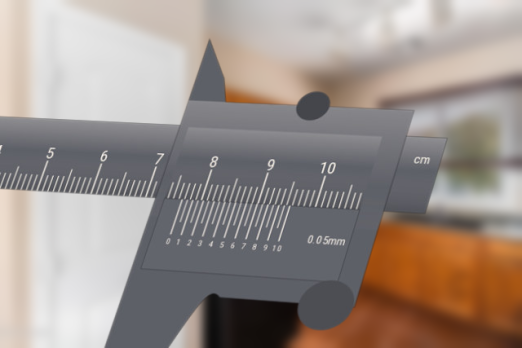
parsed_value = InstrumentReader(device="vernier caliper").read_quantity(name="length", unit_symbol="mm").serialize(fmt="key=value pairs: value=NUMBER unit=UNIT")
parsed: value=76.6 unit=mm
